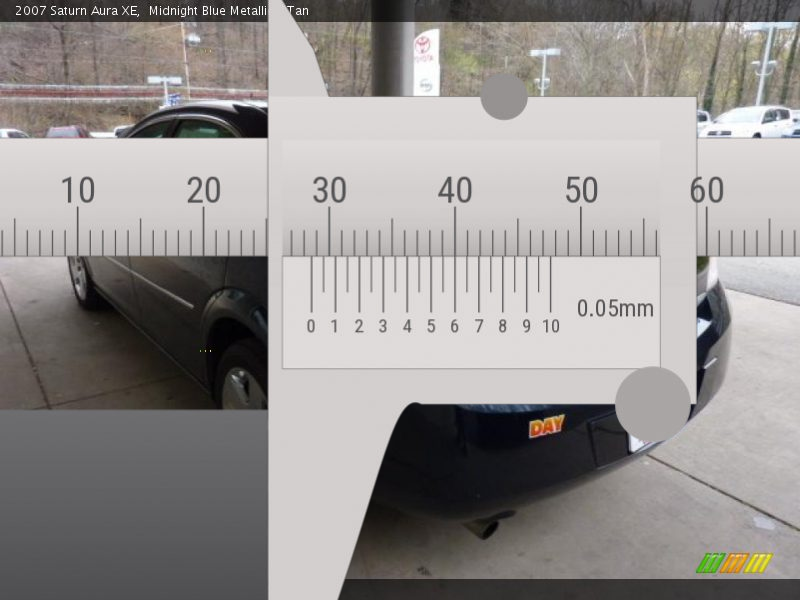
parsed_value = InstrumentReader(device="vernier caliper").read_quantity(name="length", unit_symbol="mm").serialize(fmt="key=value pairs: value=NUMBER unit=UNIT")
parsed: value=28.6 unit=mm
